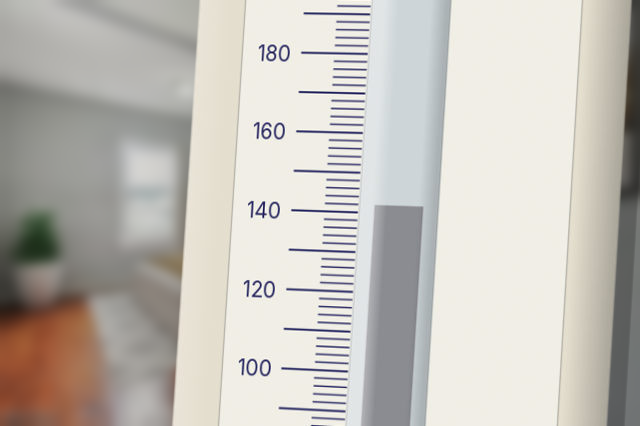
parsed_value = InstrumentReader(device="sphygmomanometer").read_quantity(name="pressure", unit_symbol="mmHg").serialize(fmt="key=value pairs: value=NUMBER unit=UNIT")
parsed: value=142 unit=mmHg
